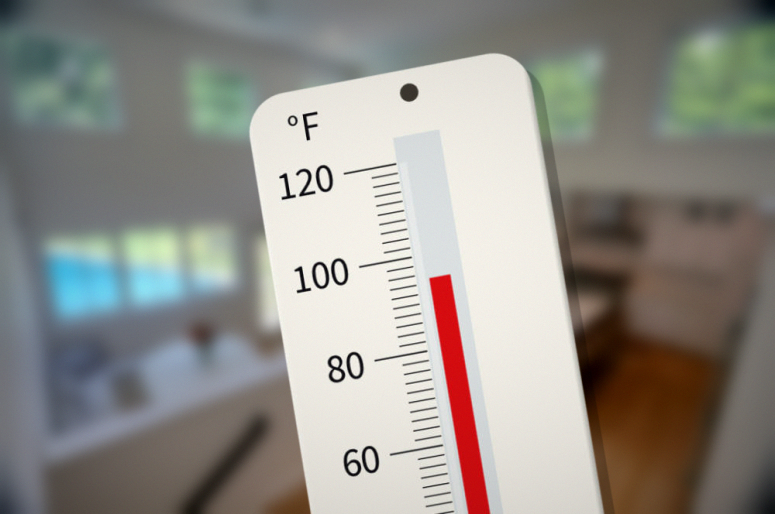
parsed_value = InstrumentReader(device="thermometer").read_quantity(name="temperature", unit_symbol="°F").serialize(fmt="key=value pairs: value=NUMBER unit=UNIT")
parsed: value=95 unit=°F
